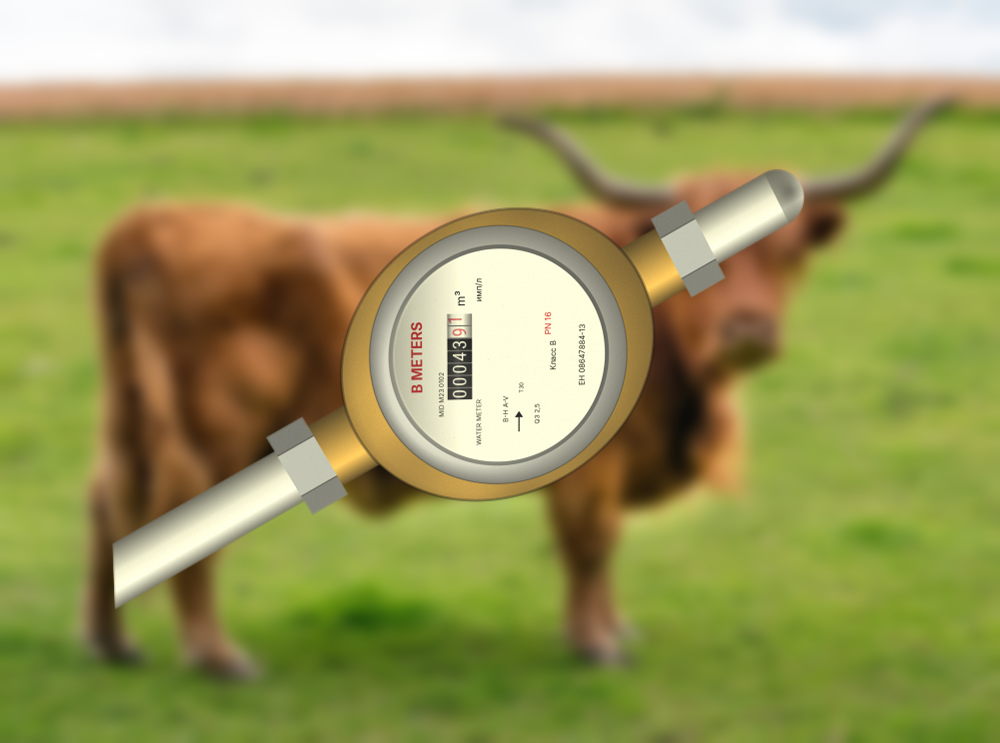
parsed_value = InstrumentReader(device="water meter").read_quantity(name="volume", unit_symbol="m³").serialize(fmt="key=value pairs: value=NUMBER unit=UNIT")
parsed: value=43.91 unit=m³
